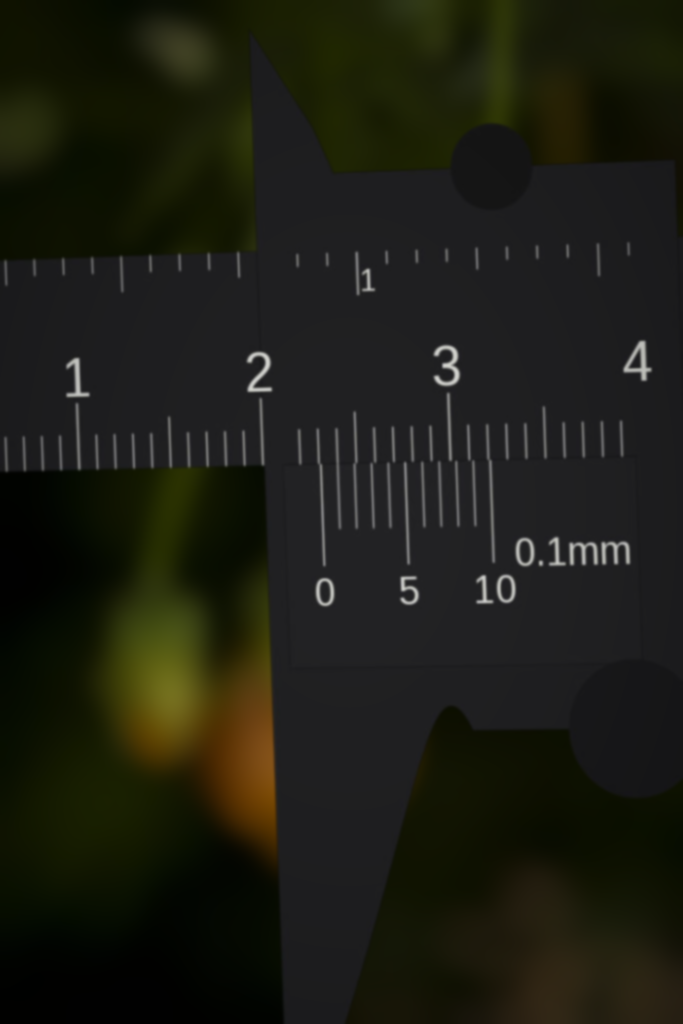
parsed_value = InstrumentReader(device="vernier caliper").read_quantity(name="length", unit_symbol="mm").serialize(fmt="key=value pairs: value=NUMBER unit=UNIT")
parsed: value=23.1 unit=mm
